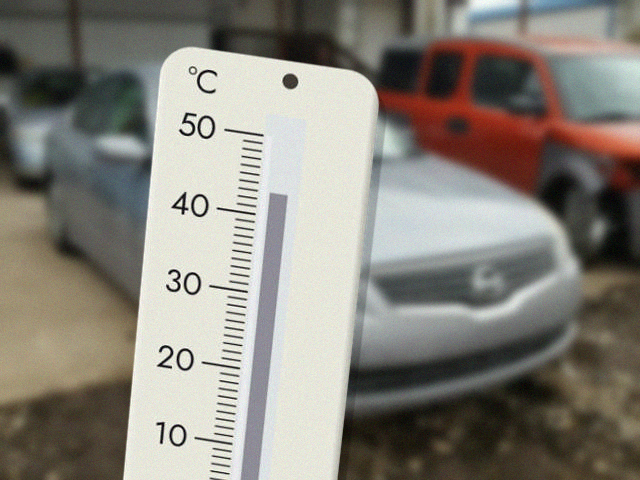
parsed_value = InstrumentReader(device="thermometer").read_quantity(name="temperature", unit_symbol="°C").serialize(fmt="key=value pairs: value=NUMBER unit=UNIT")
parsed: value=43 unit=°C
